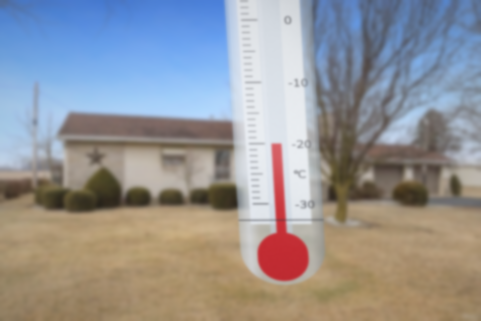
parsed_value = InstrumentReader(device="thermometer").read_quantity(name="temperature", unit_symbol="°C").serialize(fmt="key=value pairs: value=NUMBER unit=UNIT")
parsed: value=-20 unit=°C
